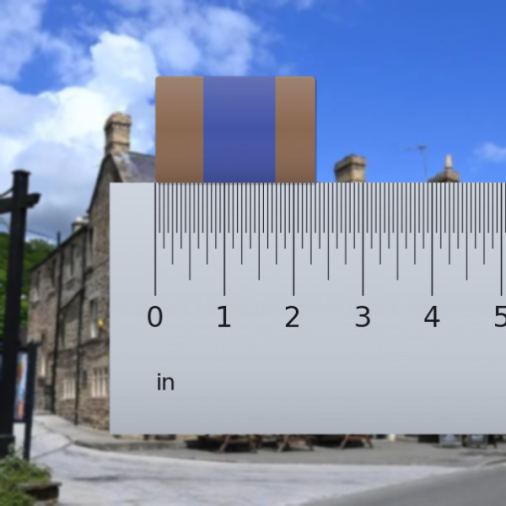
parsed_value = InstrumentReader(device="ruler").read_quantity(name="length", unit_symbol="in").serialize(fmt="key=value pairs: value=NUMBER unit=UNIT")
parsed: value=2.3125 unit=in
